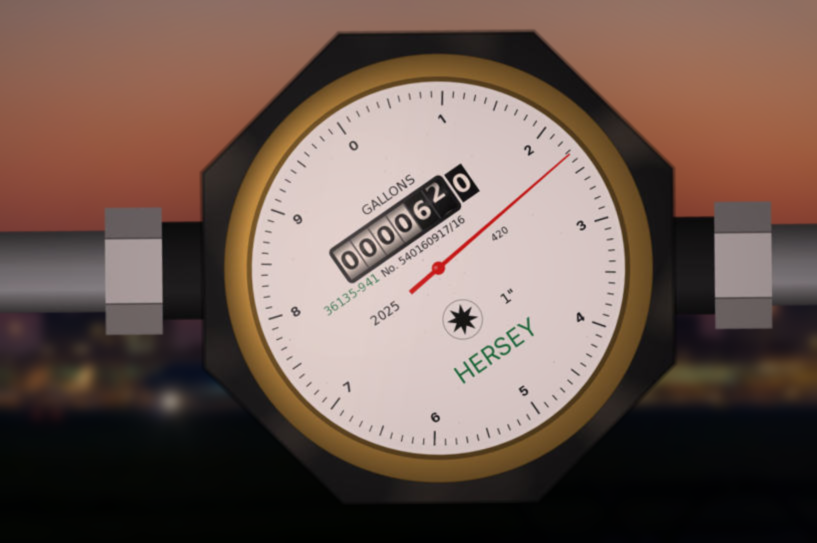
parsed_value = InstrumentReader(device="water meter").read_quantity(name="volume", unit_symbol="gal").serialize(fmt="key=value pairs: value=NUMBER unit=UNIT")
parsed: value=622.3 unit=gal
